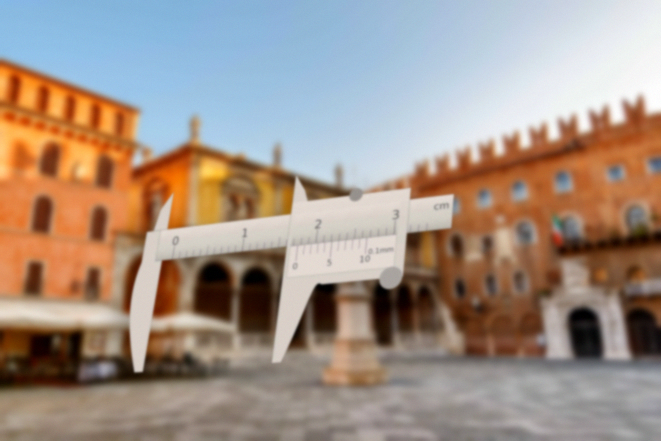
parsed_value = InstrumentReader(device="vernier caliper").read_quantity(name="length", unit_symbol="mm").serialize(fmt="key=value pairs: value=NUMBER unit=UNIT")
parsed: value=17.6 unit=mm
